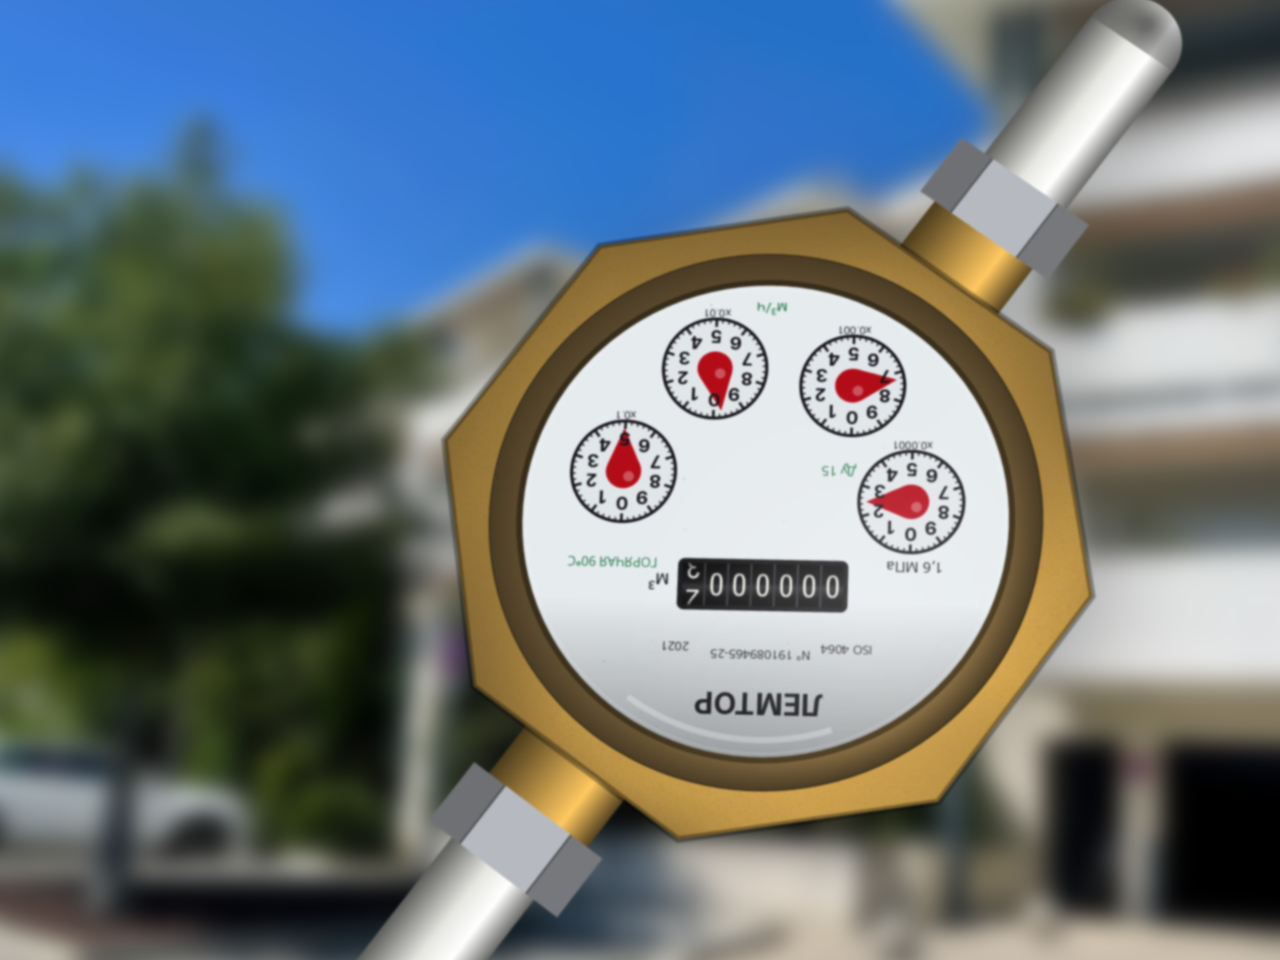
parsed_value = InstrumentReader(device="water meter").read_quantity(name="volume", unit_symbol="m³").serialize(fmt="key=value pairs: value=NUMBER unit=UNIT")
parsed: value=2.4972 unit=m³
